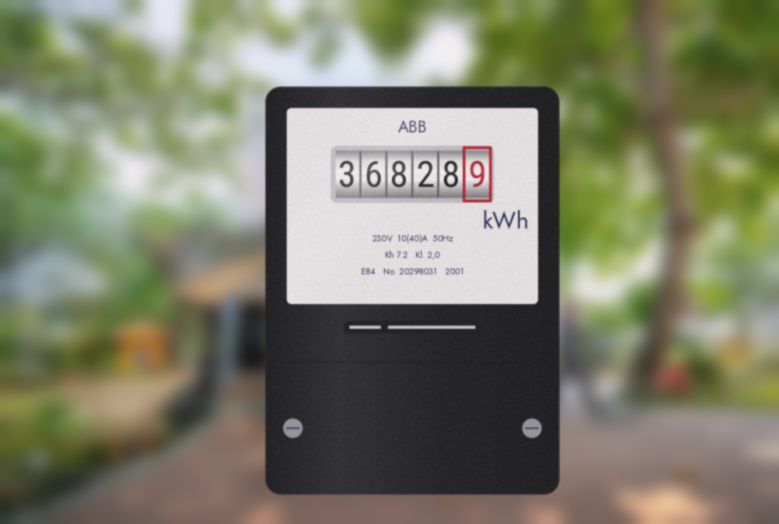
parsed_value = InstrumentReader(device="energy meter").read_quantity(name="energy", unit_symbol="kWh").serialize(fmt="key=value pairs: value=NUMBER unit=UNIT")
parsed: value=36828.9 unit=kWh
